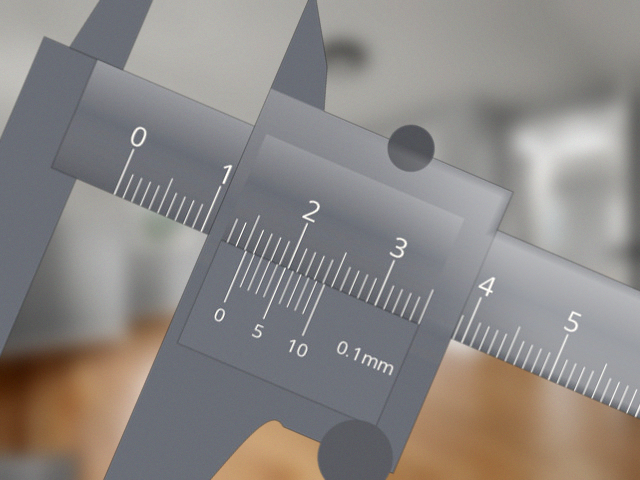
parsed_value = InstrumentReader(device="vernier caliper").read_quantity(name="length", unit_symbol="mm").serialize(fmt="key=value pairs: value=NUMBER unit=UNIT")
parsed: value=15.2 unit=mm
